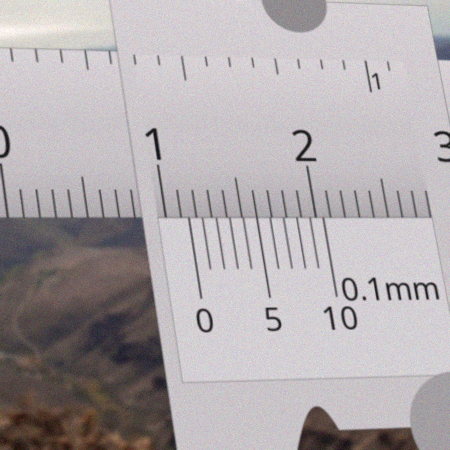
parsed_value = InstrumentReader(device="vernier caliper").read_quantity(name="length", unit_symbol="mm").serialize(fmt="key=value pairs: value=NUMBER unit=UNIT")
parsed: value=11.5 unit=mm
